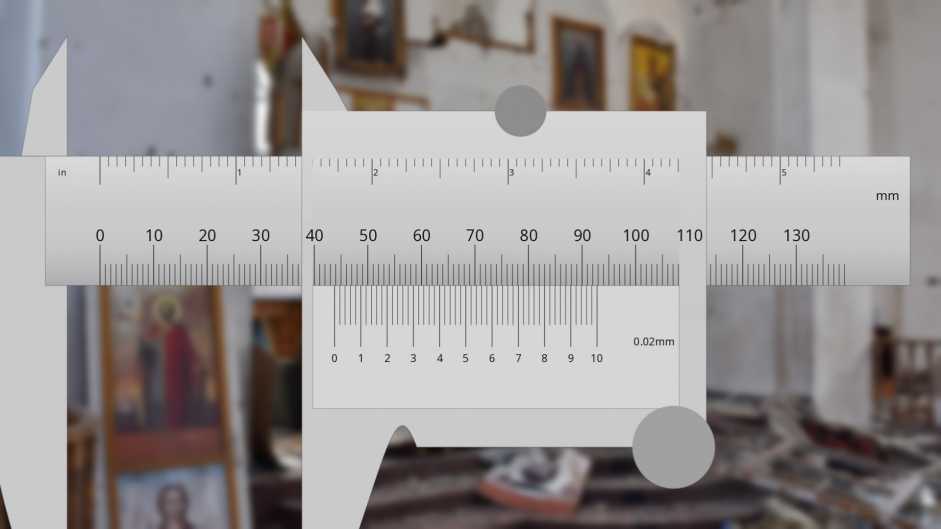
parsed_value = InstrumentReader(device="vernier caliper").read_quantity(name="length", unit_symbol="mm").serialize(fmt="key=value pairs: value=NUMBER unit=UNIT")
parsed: value=43.8 unit=mm
